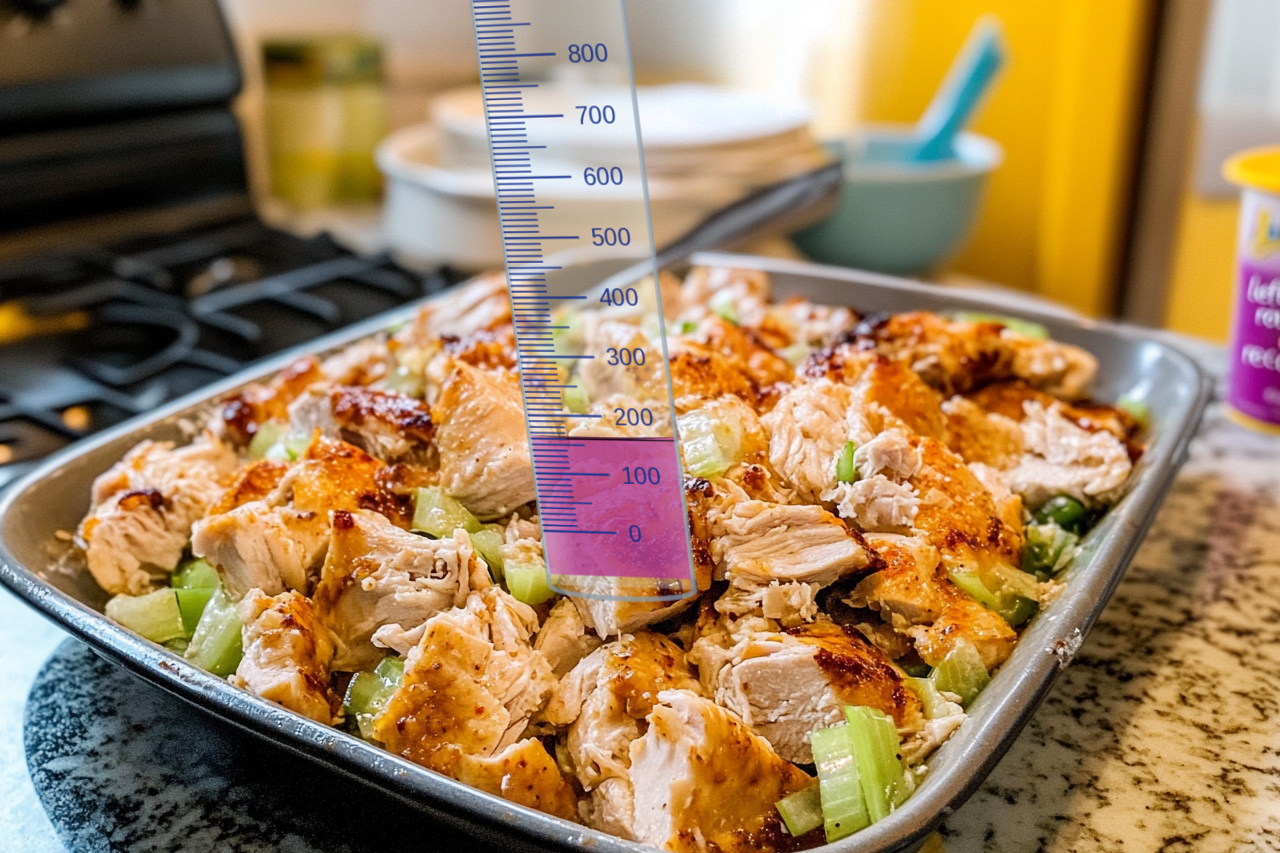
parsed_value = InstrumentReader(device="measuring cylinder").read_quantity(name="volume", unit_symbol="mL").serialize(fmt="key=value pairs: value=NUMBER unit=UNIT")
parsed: value=160 unit=mL
